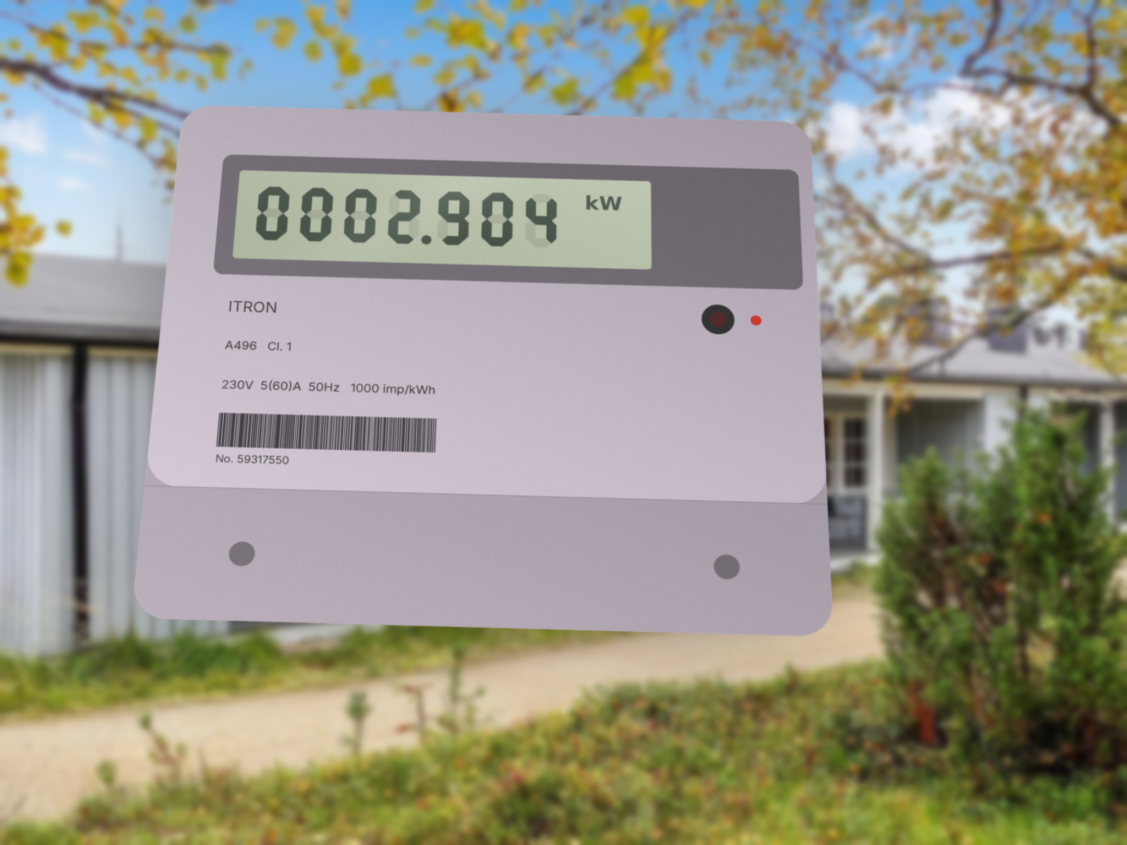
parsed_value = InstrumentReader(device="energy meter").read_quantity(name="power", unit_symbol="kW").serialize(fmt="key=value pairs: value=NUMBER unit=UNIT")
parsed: value=2.904 unit=kW
